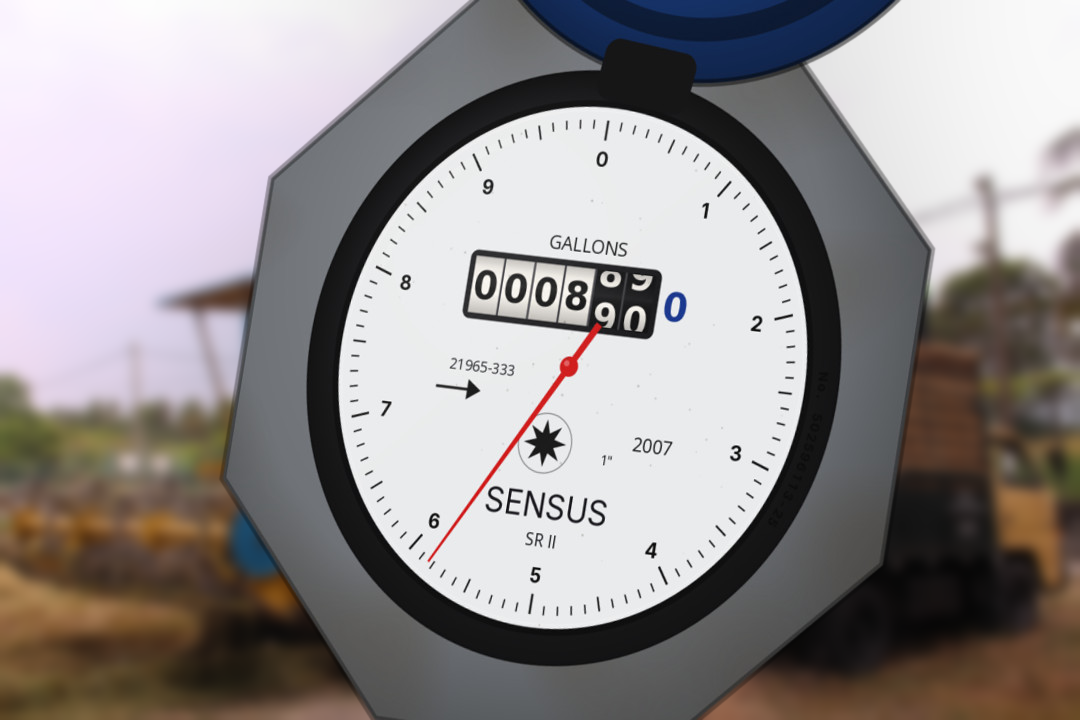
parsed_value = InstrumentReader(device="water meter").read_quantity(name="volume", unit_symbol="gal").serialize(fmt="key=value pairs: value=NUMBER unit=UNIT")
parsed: value=8895.8 unit=gal
